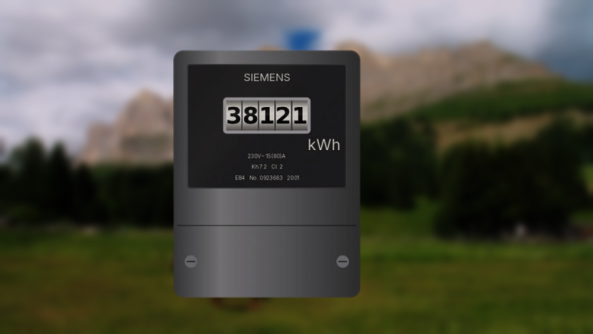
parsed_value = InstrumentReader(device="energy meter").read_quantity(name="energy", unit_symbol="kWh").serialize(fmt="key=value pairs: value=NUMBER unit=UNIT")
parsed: value=38121 unit=kWh
